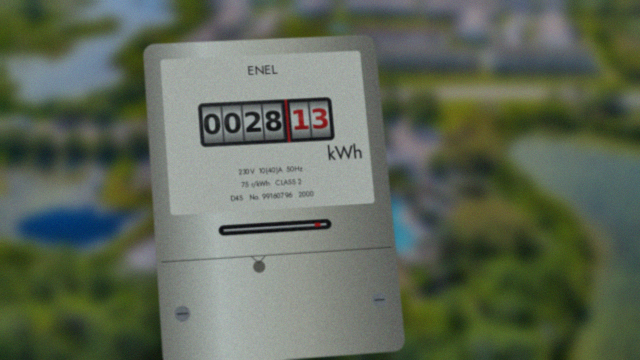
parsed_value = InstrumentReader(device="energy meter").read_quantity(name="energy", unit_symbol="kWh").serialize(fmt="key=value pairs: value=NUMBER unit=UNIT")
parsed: value=28.13 unit=kWh
